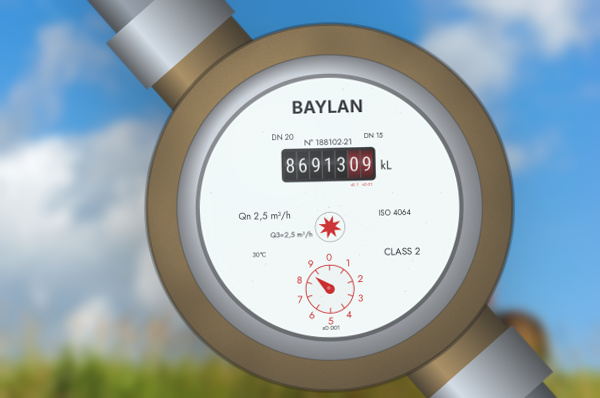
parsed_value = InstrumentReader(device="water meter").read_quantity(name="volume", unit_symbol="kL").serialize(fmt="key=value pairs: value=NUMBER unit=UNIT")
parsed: value=86913.098 unit=kL
